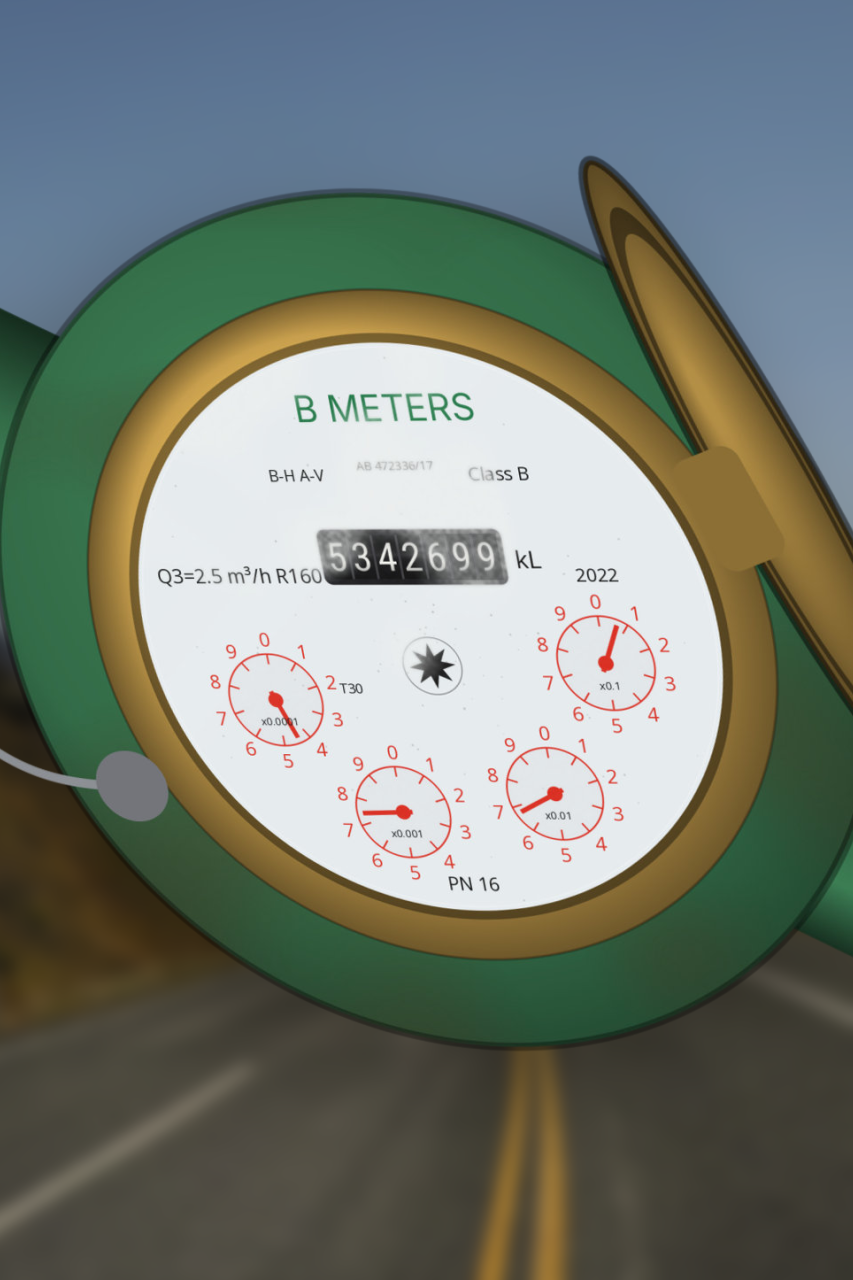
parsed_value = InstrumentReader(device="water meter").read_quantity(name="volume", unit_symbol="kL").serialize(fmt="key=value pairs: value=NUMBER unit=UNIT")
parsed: value=5342699.0674 unit=kL
